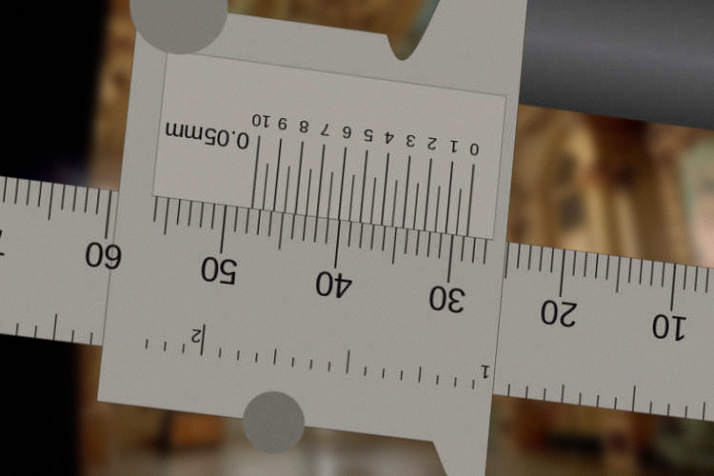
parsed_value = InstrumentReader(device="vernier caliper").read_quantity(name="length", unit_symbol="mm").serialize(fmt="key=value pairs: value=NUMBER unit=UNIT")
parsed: value=28.7 unit=mm
